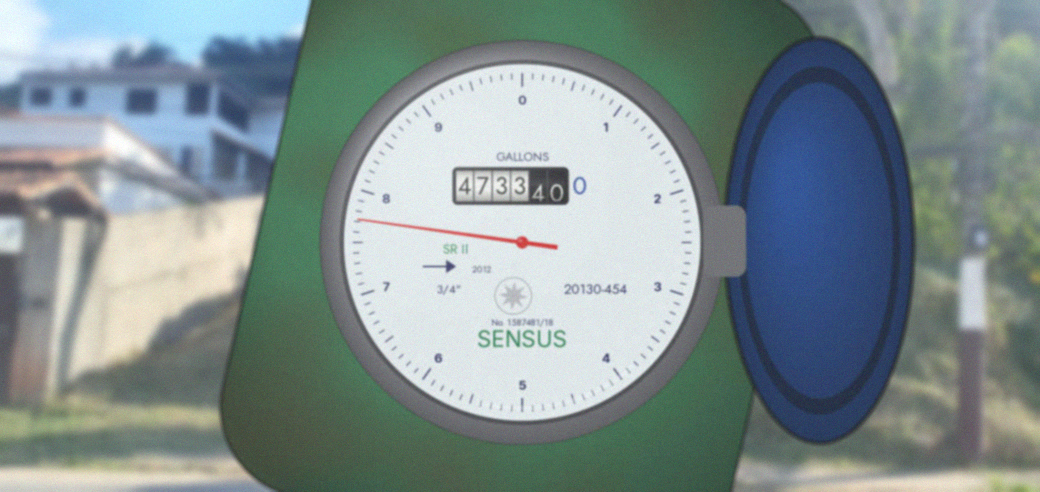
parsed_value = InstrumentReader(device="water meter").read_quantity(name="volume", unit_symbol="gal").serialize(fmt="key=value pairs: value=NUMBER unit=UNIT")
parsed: value=4733397.7 unit=gal
